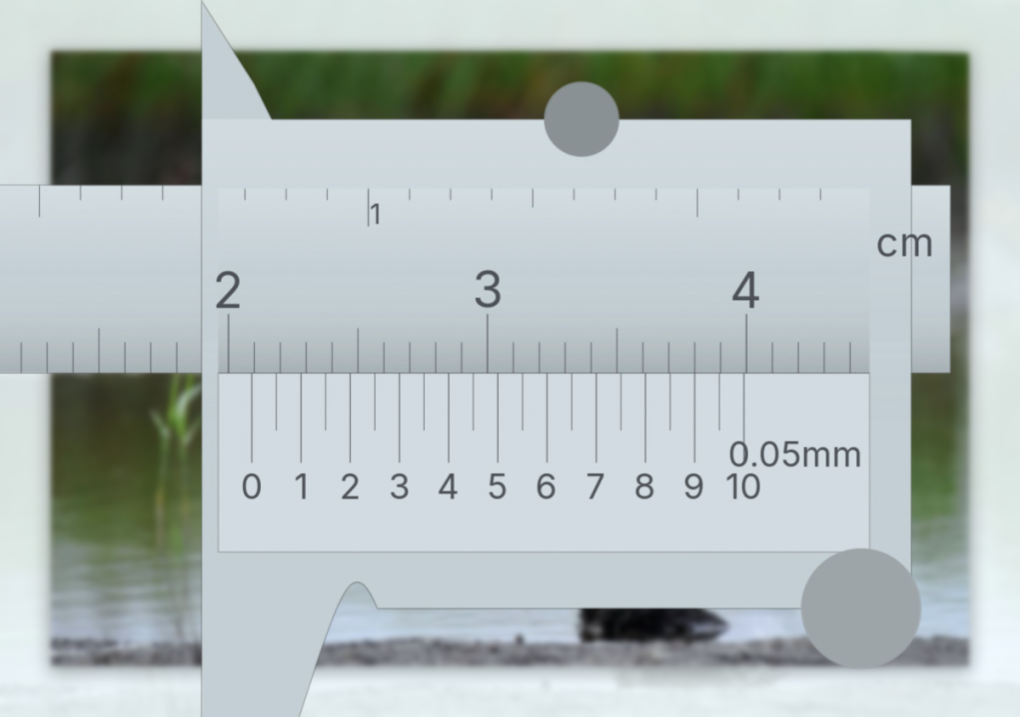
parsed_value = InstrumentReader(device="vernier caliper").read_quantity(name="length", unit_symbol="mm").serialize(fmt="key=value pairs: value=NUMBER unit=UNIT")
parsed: value=20.90 unit=mm
